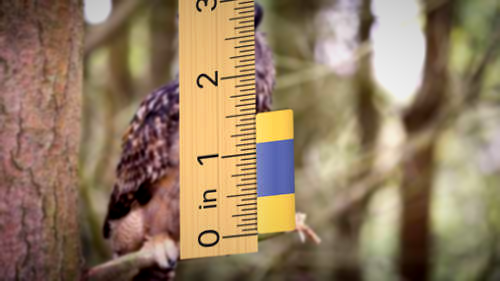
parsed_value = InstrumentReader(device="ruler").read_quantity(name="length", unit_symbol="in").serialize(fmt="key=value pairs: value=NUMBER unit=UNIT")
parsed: value=1.5 unit=in
